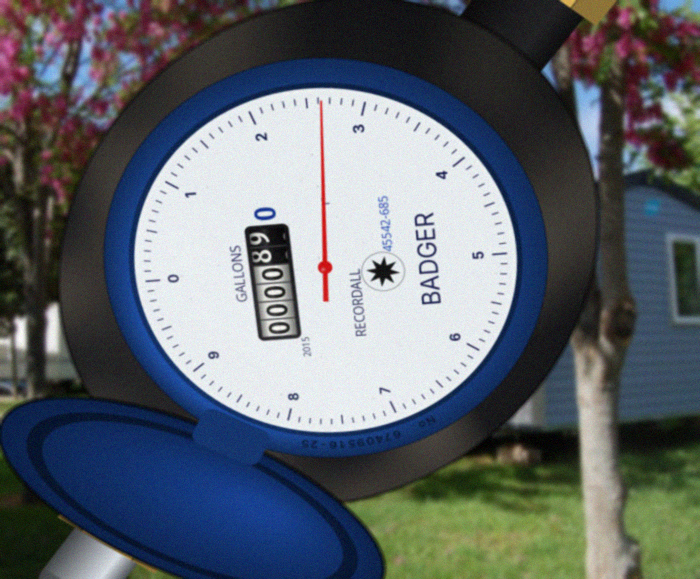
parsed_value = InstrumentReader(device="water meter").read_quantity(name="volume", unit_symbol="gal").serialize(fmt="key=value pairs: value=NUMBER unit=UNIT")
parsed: value=892.6 unit=gal
